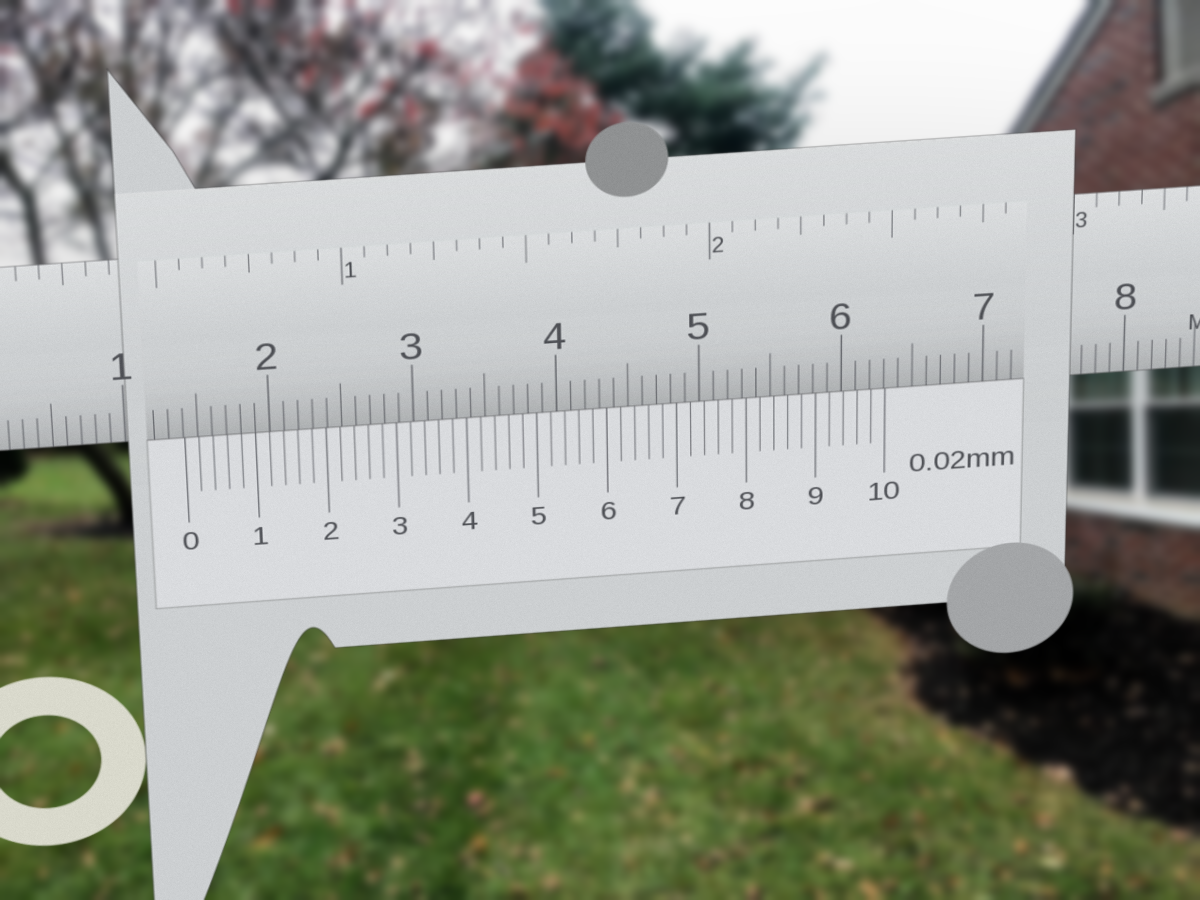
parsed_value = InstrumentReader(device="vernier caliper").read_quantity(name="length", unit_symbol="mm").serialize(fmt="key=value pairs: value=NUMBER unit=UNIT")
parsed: value=14.1 unit=mm
